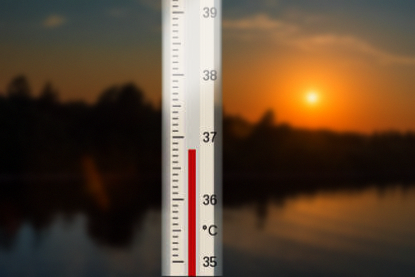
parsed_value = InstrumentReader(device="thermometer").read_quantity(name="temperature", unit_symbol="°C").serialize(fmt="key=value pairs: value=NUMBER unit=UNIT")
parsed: value=36.8 unit=°C
